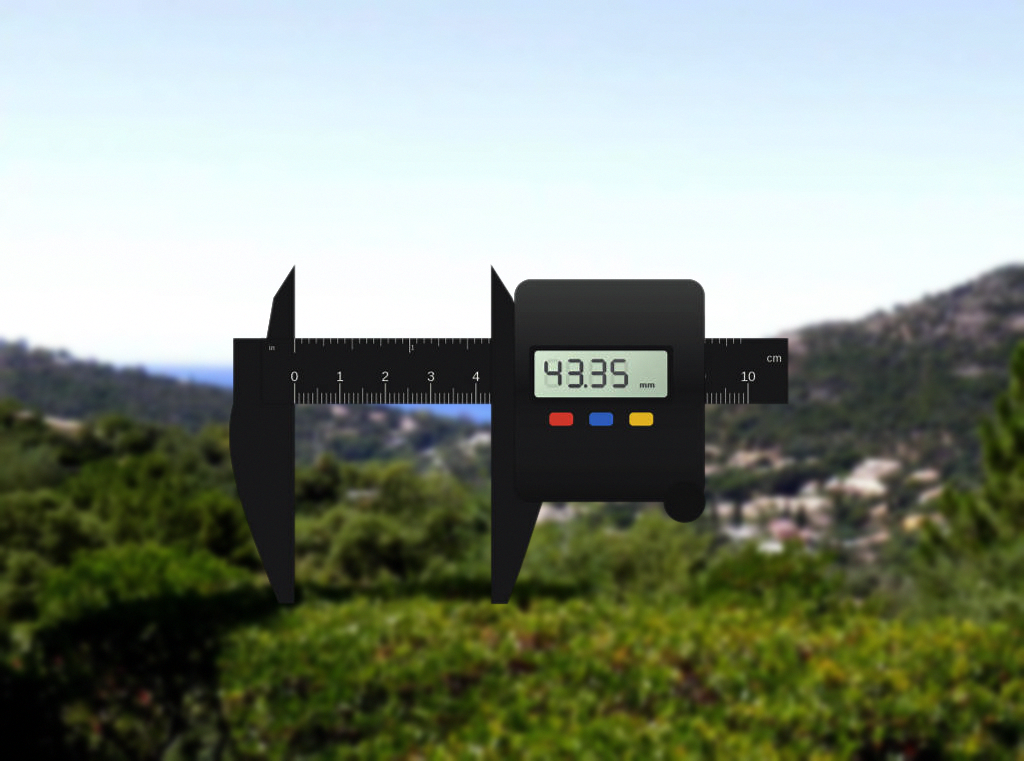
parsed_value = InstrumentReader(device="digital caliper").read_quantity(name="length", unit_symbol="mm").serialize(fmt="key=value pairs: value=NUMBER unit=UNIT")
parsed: value=43.35 unit=mm
